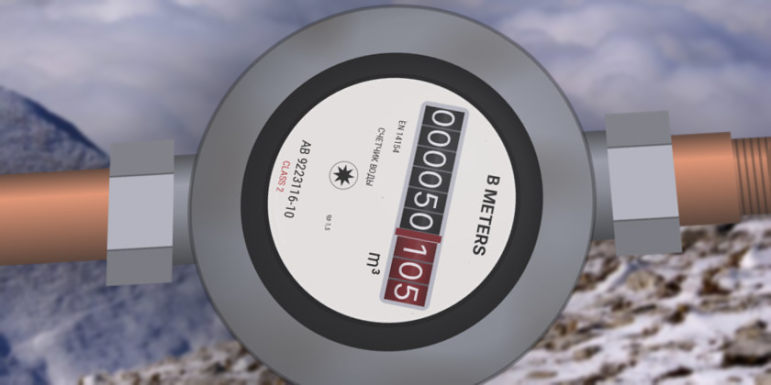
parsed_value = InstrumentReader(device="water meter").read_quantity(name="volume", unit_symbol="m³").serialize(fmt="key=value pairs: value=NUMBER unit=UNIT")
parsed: value=50.105 unit=m³
